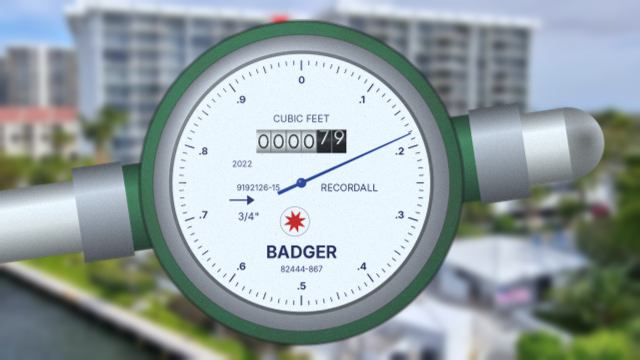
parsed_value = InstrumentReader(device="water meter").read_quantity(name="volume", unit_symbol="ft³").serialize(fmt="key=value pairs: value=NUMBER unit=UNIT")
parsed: value=79.18 unit=ft³
